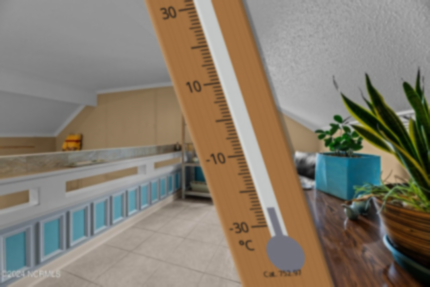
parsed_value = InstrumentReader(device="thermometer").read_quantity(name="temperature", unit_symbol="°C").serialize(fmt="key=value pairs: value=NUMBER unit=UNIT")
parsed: value=-25 unit=°C
